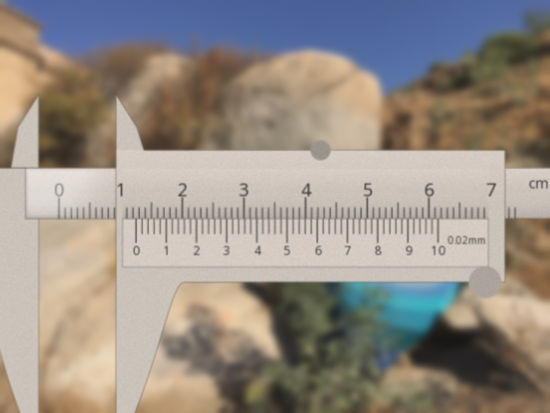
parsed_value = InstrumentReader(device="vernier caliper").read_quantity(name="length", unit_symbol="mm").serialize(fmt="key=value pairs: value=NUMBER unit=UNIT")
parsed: value=12.5 unit=mm
